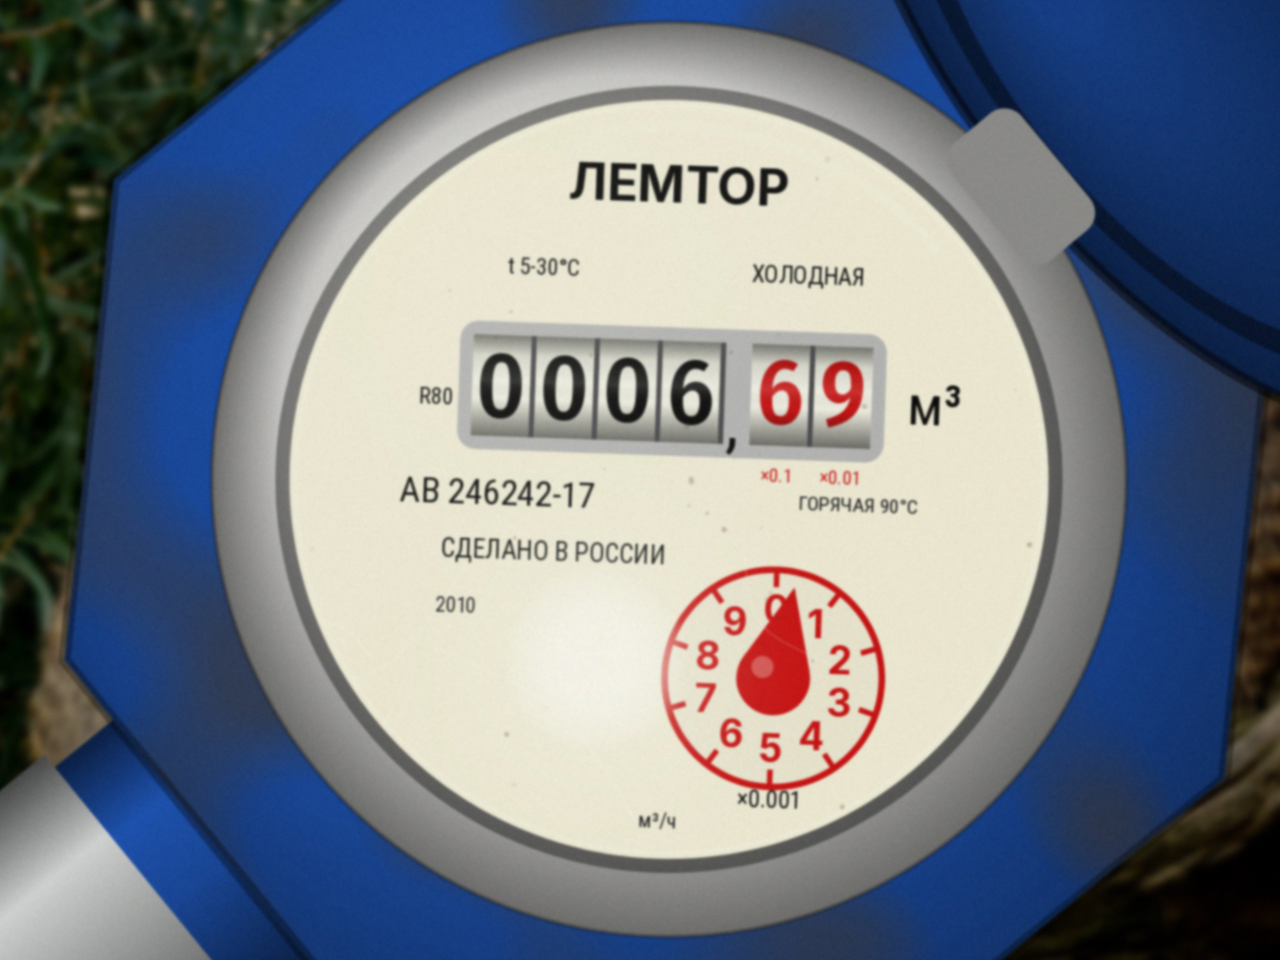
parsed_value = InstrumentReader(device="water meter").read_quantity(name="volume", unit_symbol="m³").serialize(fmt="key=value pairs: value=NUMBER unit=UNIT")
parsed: value=6.690 unit=m³
